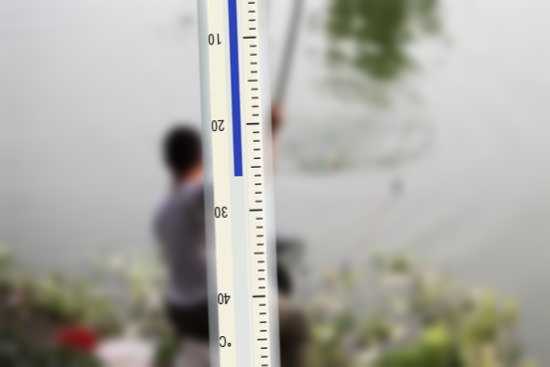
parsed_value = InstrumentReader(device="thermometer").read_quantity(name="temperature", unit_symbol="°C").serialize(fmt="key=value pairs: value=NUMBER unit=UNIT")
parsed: value=26 unit=°C
